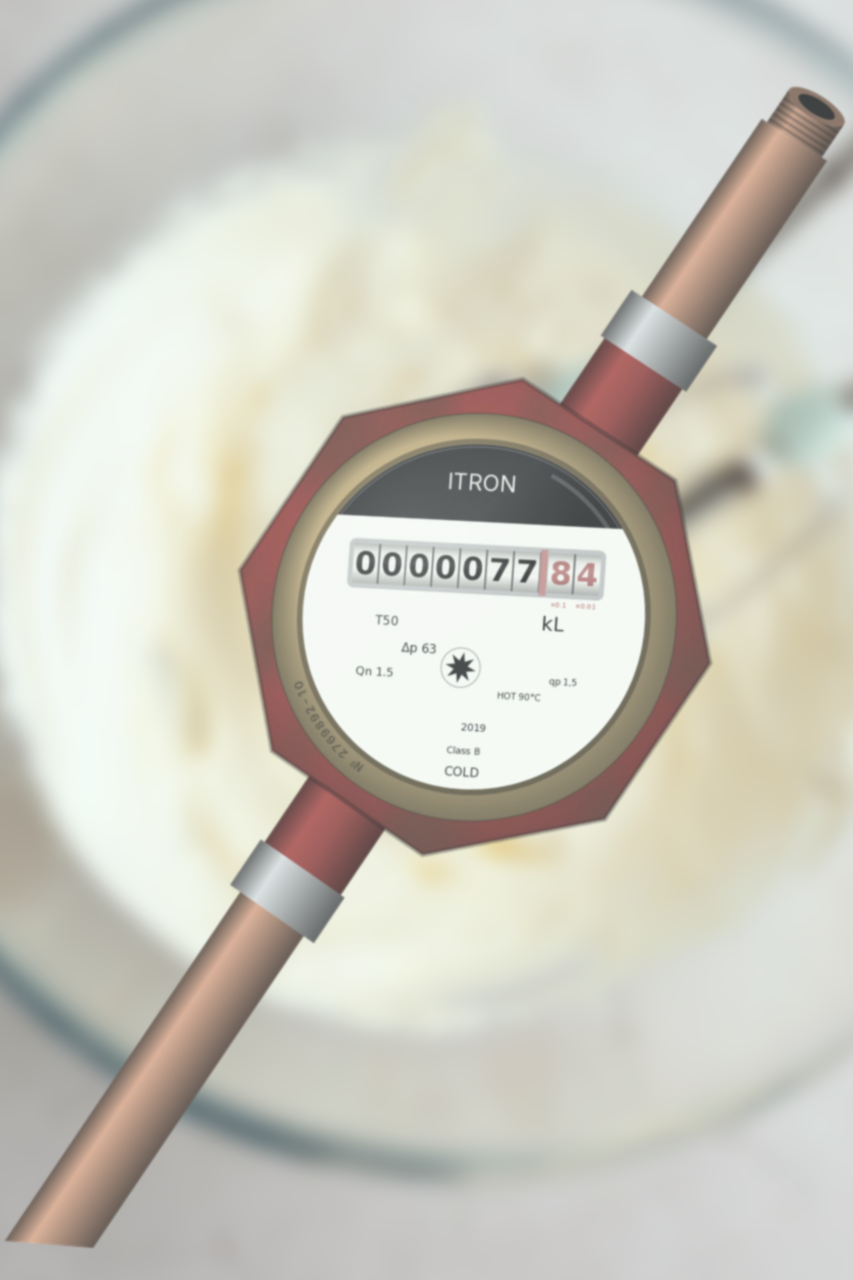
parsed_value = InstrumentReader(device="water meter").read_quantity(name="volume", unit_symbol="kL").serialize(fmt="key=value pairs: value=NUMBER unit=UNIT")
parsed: value=77.84 unit=kL
